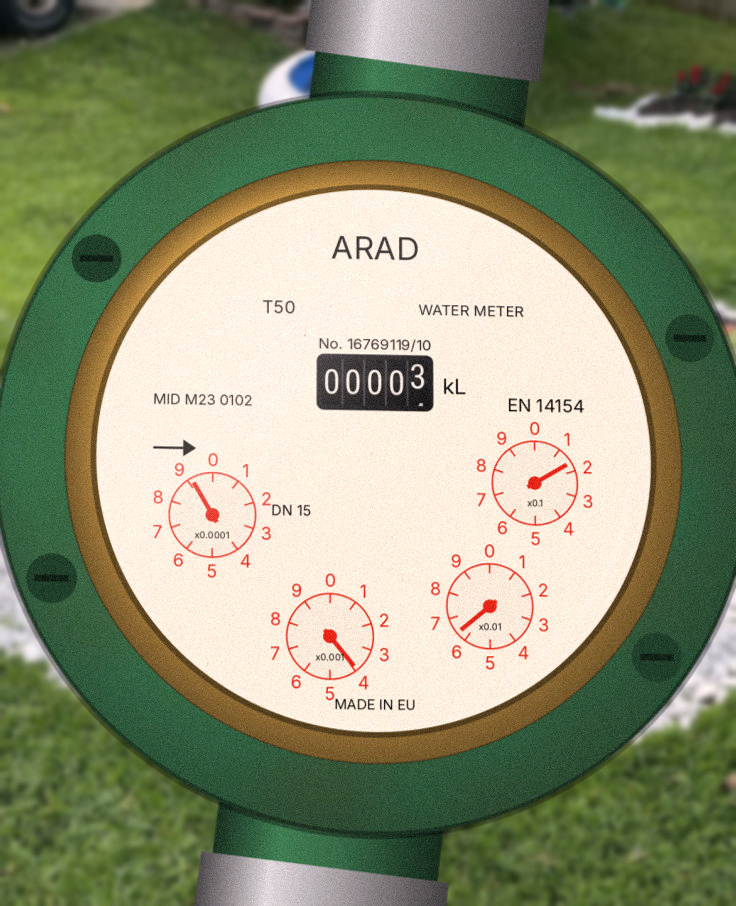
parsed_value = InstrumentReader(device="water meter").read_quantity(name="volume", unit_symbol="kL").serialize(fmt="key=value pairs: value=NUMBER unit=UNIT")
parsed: value=3.1639 unit=kL
